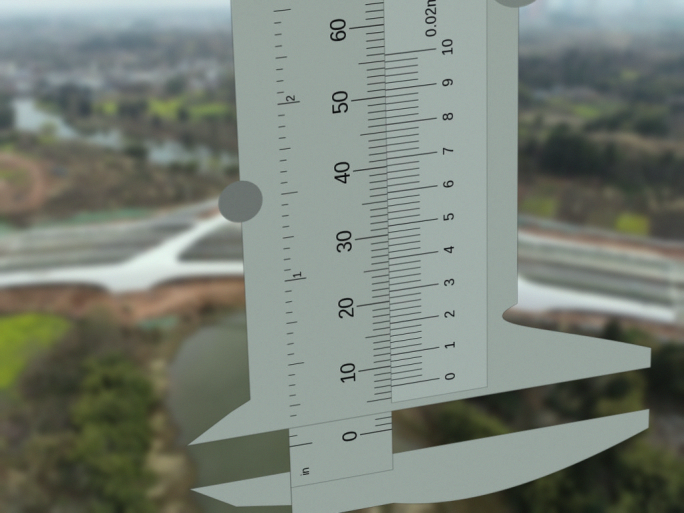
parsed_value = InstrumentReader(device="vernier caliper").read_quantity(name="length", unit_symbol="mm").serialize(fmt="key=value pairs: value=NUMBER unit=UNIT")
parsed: value=6.8 unit=mm
